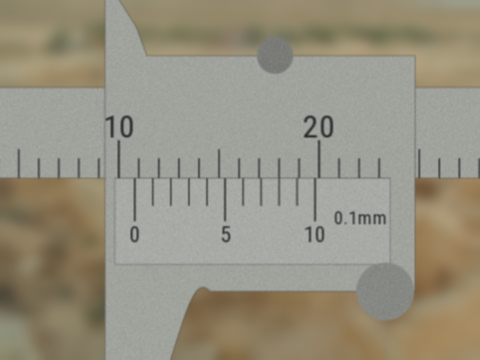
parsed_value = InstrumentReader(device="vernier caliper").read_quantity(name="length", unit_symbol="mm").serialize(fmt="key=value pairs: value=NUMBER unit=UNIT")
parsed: value=10.8 unit=mm
